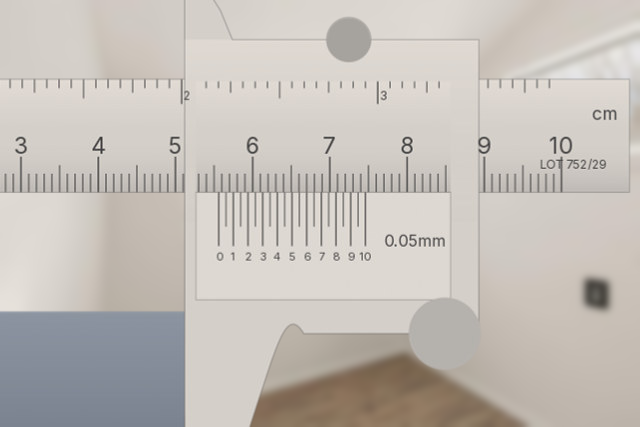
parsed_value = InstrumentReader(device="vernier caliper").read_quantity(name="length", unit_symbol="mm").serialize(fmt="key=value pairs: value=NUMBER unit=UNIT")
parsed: value=55.6 unit=mm
